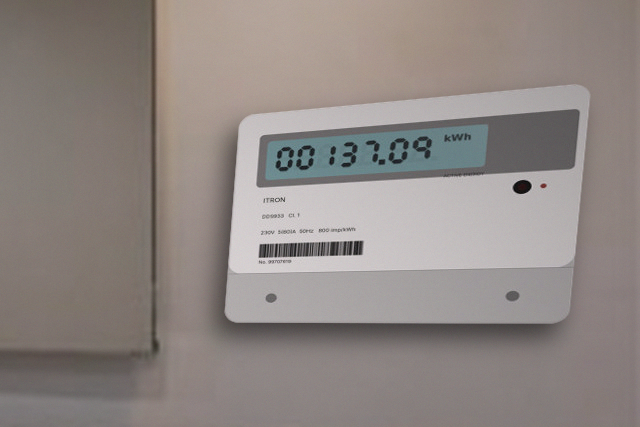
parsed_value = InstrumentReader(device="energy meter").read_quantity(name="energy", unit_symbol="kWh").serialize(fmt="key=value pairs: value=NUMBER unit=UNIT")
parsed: value=137.09 unit=kWh
